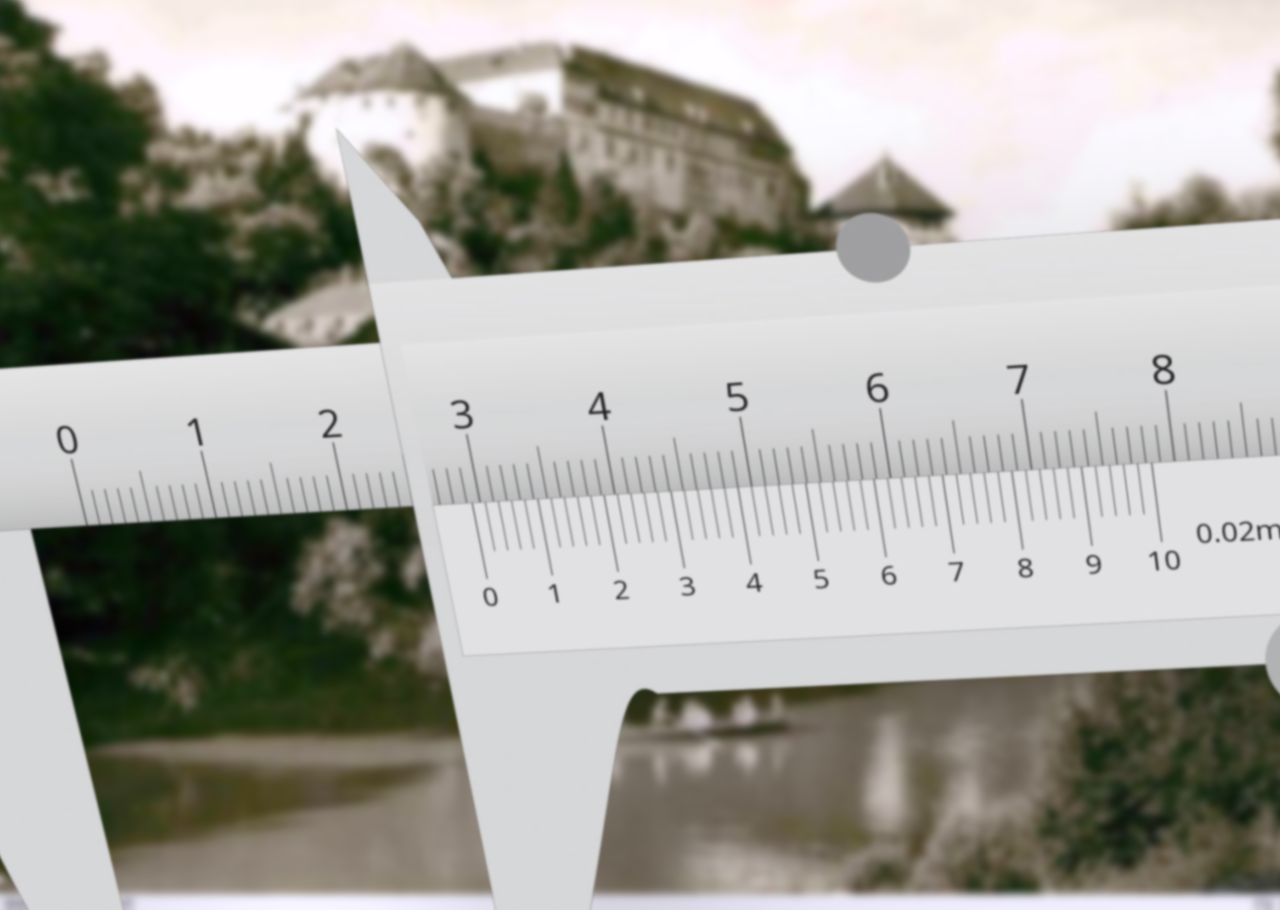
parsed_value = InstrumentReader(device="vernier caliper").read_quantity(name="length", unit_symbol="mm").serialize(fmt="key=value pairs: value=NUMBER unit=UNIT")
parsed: value=29.4 unit=mm
